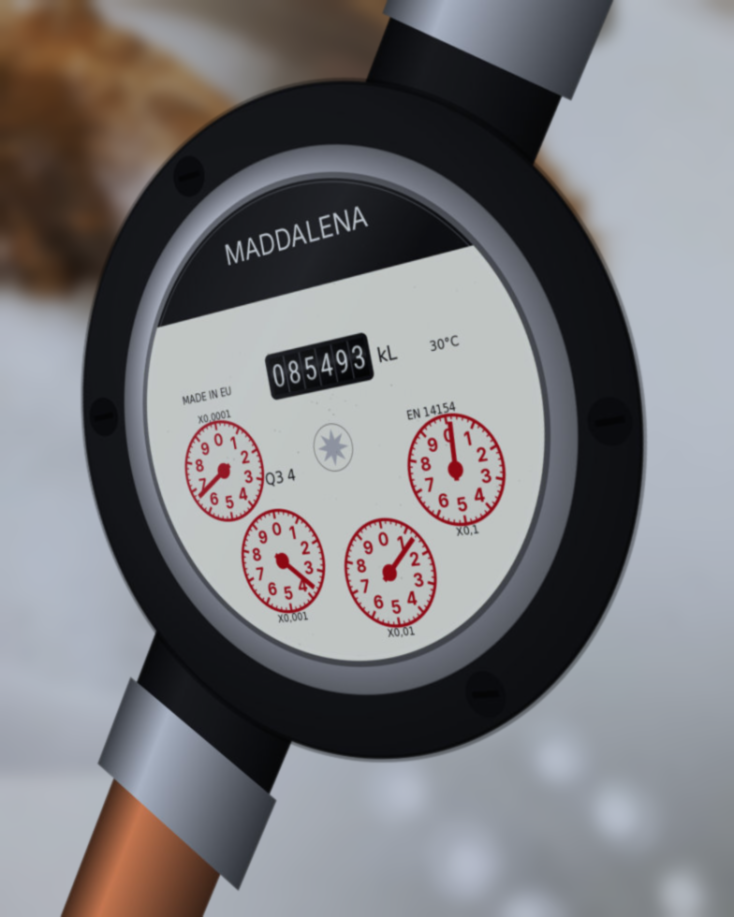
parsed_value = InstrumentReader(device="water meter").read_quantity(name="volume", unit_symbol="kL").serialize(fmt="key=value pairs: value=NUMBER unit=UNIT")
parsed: value=85493.0136 unit=kL
